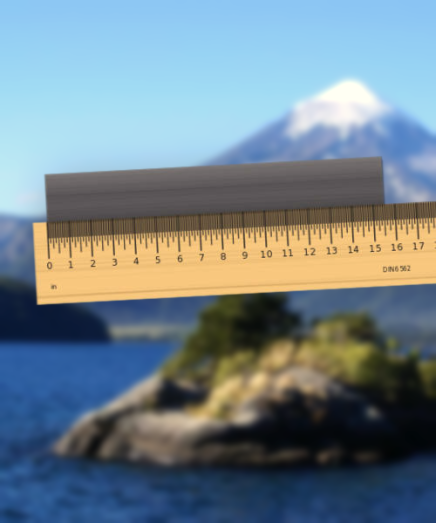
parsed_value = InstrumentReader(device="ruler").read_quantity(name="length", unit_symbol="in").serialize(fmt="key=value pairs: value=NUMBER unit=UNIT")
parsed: value=15.5 unit=in
